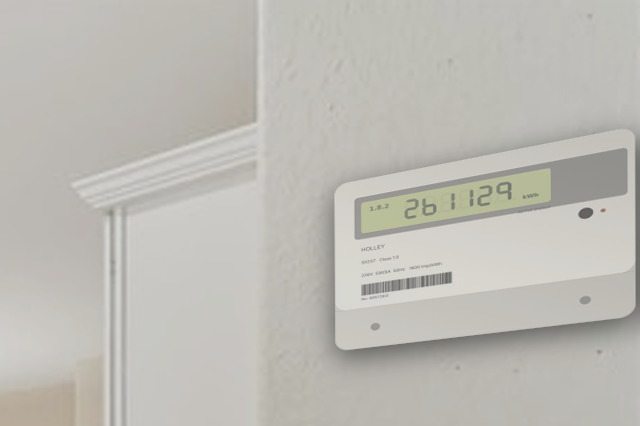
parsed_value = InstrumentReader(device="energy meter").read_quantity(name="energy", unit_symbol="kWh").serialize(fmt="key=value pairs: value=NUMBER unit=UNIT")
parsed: value=261129 unit=kWh
